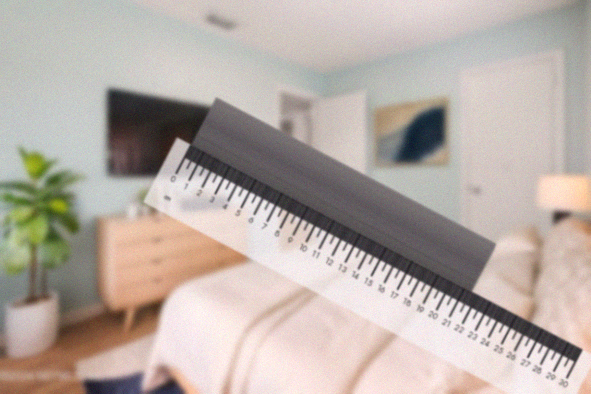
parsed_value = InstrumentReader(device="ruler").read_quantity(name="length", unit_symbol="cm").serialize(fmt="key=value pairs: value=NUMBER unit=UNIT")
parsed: value=21.5 unit=cm
